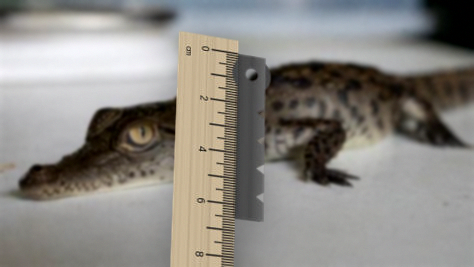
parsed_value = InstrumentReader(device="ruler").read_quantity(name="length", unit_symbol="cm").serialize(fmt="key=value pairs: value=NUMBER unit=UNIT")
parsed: value=6.5 unit=cm
